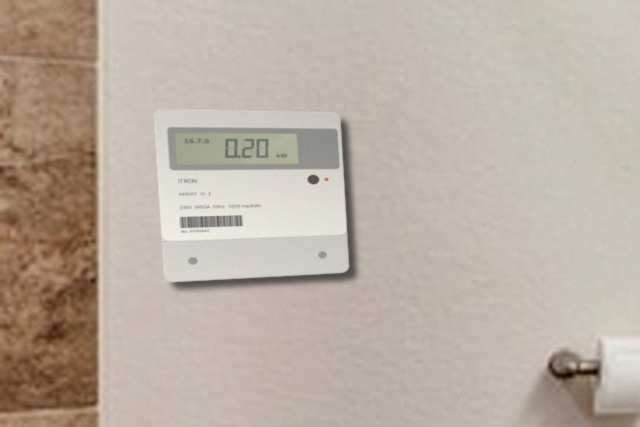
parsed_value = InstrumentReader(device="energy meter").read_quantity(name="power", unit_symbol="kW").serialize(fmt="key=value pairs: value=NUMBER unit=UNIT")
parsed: value=0.20 unit=kW
